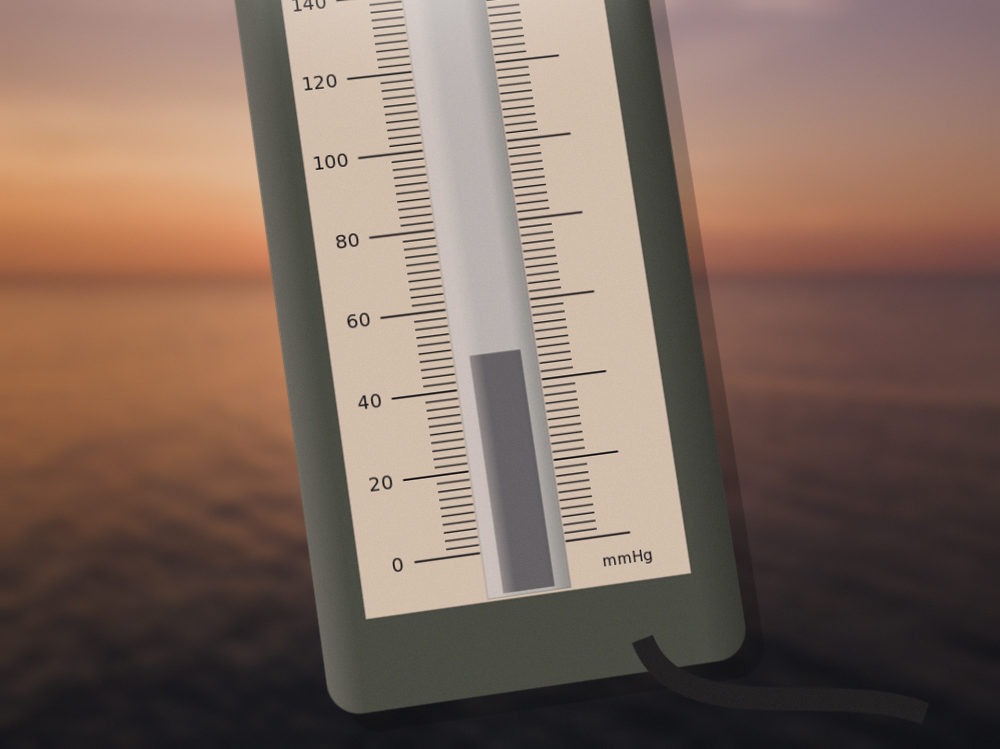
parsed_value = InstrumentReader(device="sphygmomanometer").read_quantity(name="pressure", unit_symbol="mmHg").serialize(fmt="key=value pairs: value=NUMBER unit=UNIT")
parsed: value=48 unit=mmHg
